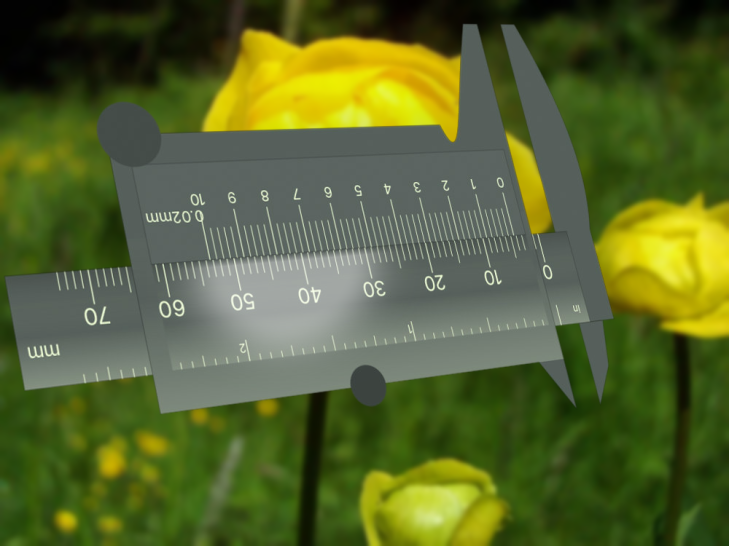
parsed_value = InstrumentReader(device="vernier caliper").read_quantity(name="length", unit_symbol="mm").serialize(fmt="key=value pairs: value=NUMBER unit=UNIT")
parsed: value=4.4 unit=mm
